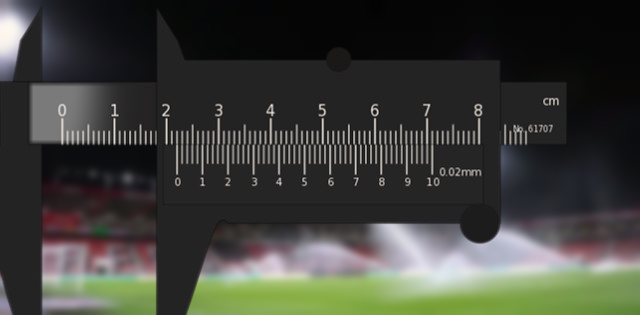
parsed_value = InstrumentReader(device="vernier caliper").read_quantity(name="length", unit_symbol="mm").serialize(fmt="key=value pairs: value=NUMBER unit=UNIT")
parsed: value=22.0 unit=mm
